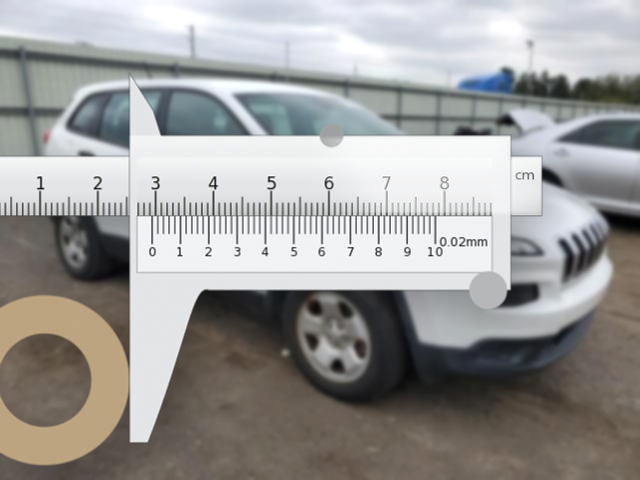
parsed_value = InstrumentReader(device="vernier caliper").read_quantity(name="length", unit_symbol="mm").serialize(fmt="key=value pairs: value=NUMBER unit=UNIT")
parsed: value=29.4 unit=mm
